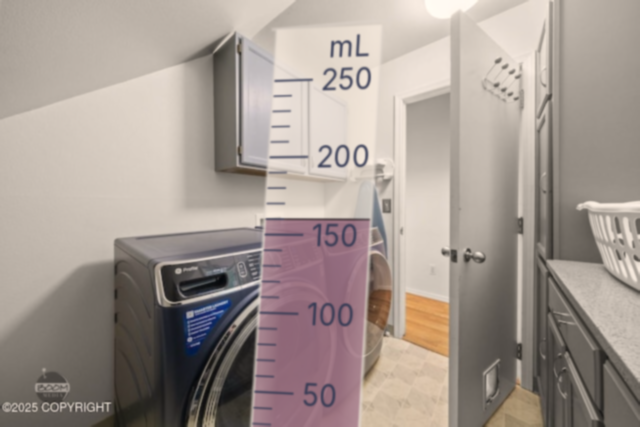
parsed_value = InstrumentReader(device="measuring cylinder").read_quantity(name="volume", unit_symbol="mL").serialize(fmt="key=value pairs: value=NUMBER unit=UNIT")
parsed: value=160 unit=mL
